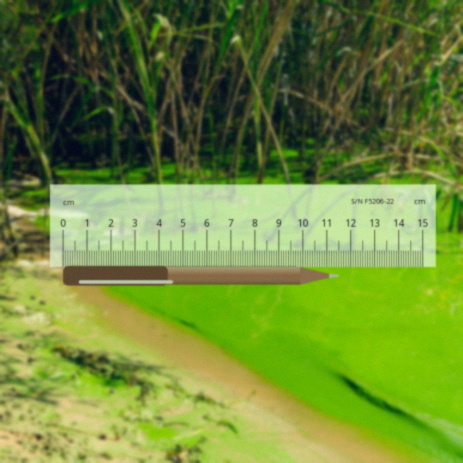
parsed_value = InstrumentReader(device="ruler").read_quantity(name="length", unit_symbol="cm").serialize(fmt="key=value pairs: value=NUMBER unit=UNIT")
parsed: value=11.5 unit=cm
